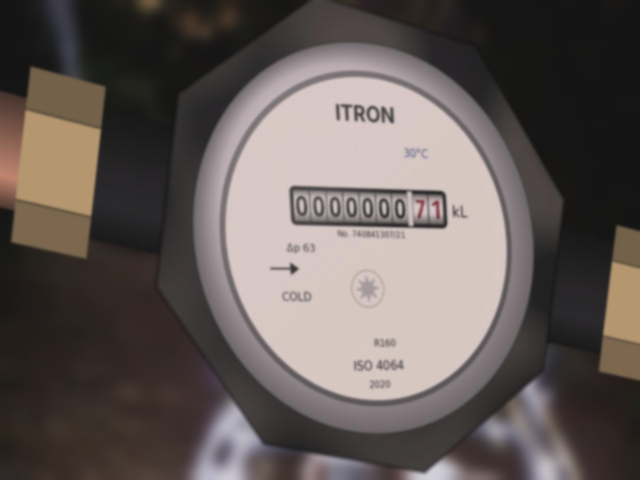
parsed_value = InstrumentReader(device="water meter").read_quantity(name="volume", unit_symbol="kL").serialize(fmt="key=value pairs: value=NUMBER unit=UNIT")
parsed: value=0.71 unit=kL
